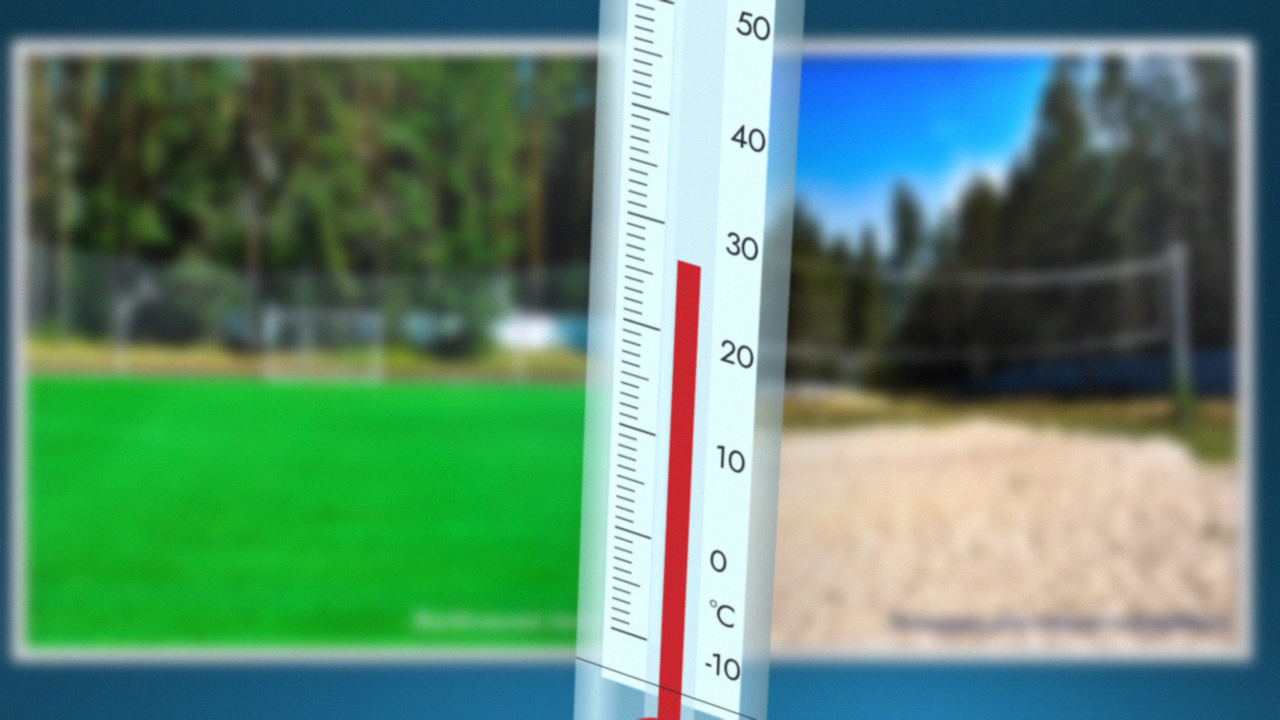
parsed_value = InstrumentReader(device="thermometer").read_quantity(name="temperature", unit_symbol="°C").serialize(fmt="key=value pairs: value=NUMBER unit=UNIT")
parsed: value=27 unit=°C
